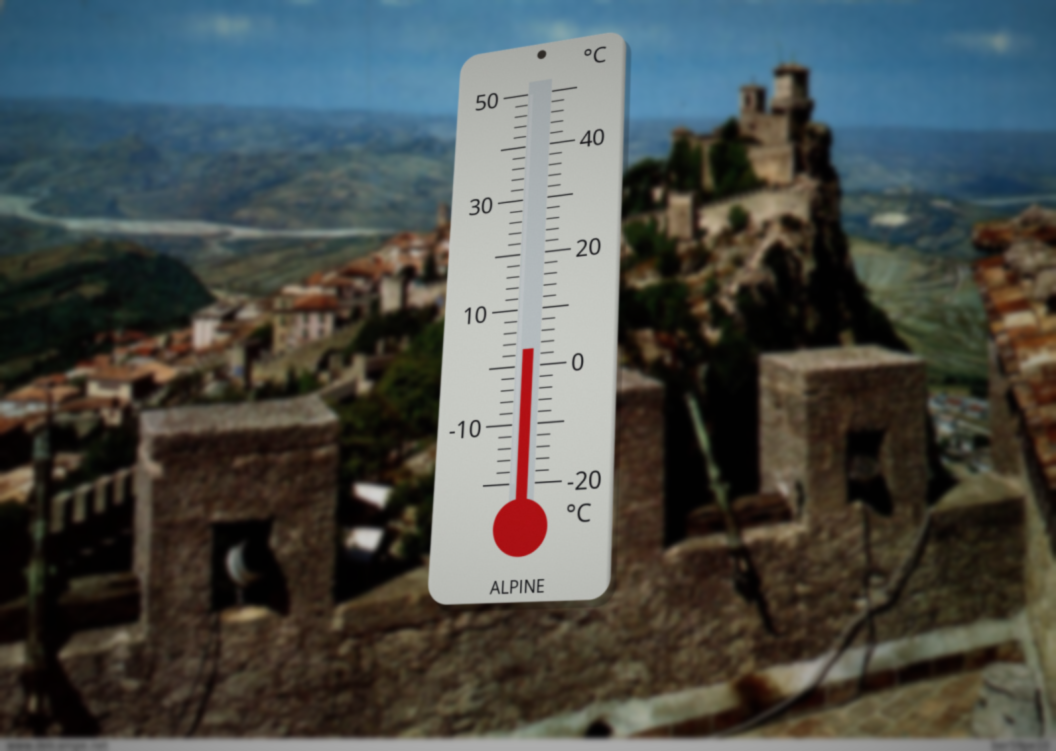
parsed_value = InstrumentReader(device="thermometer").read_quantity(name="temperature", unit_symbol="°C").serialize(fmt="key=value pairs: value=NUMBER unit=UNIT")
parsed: value=3 unit=°C
